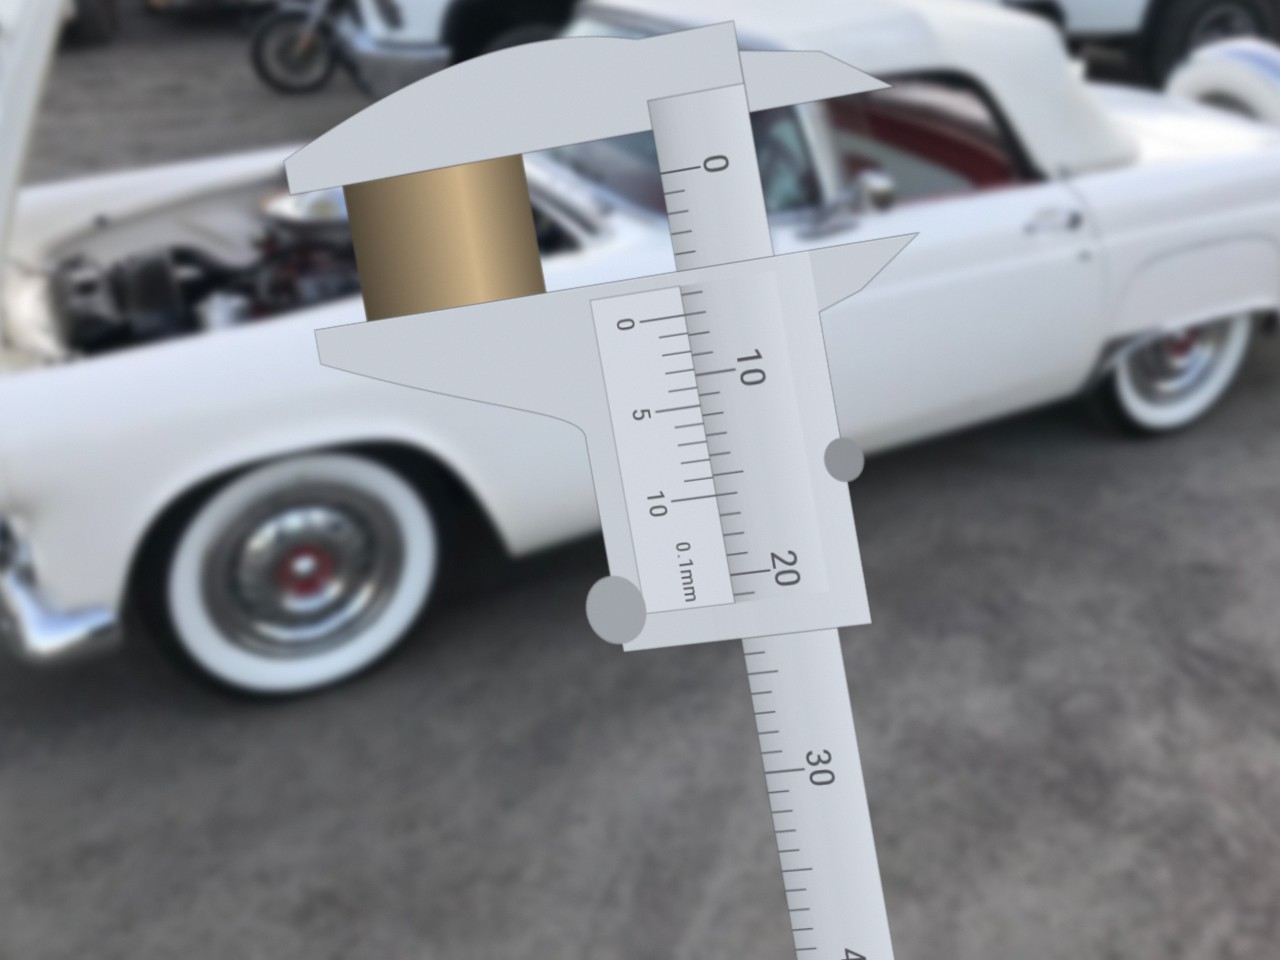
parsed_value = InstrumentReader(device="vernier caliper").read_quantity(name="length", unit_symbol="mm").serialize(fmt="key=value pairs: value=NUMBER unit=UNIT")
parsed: value=7.0 unit=mm
